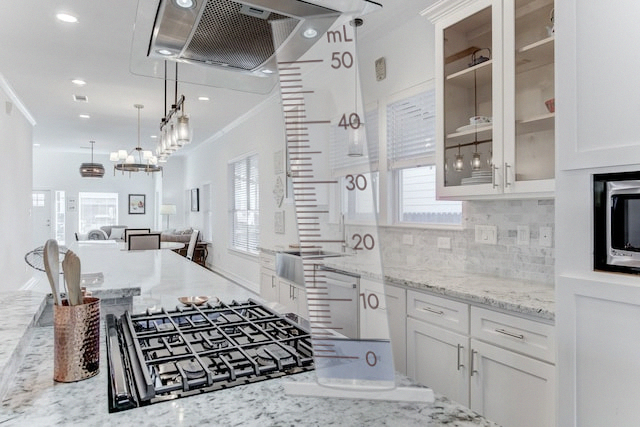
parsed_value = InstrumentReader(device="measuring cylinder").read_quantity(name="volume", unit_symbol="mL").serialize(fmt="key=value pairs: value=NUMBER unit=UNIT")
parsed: value=3 unit=mL
